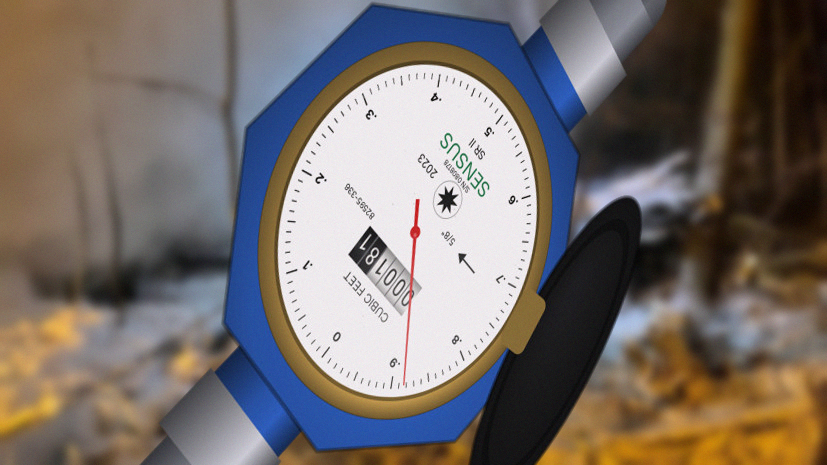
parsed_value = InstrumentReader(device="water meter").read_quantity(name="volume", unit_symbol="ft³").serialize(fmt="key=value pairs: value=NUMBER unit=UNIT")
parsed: value=180.88 unit=ft³
